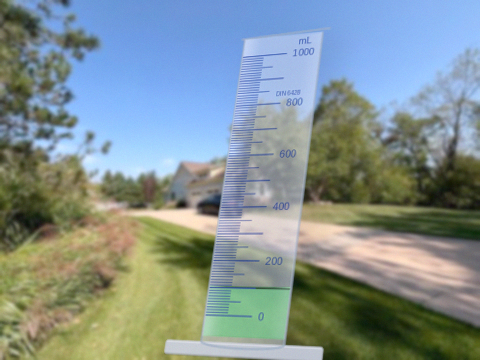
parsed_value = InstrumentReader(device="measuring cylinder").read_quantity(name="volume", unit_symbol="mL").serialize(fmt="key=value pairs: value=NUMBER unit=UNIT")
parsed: value=100 unit=mL
